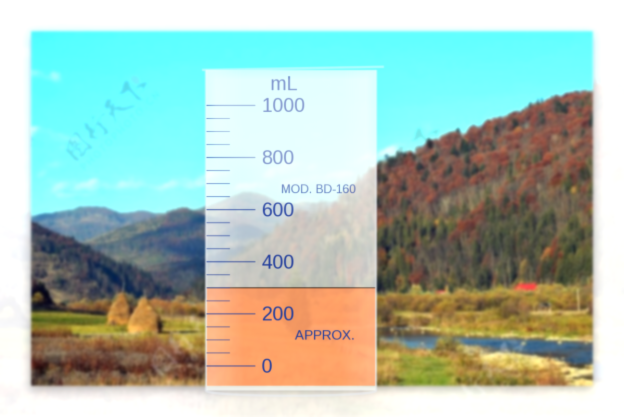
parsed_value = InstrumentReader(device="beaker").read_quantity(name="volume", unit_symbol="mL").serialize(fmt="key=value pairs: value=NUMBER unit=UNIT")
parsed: value=300 unit=mL
